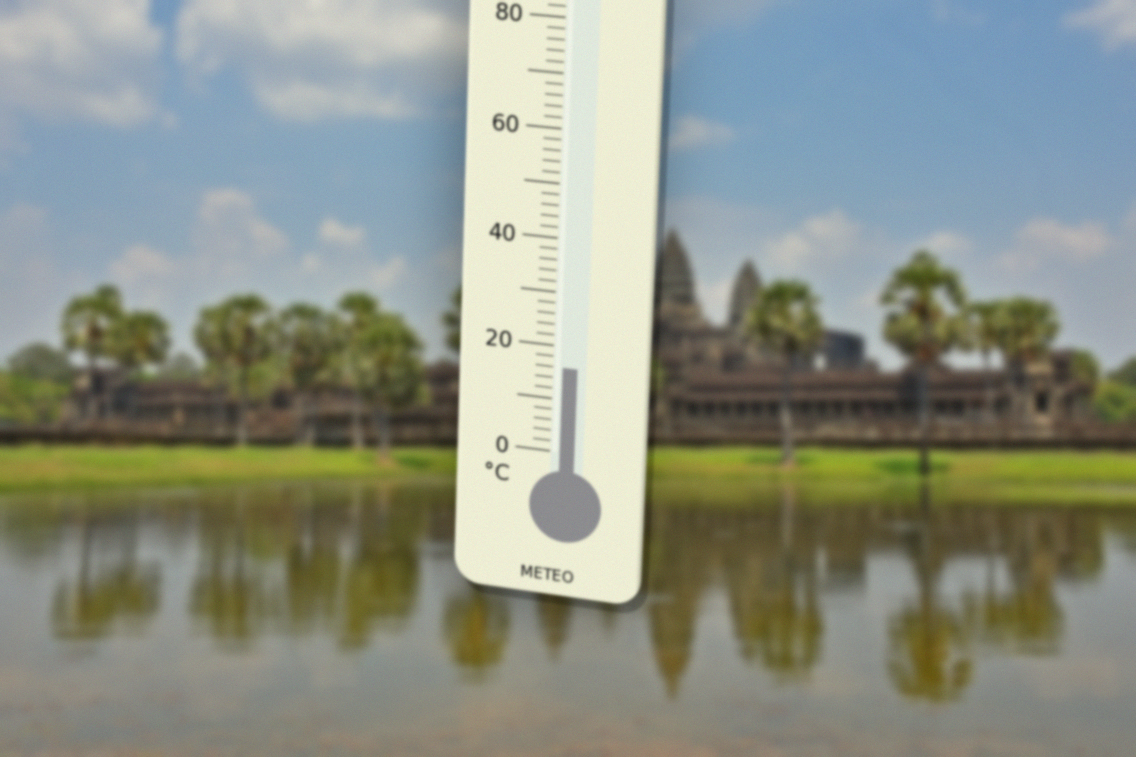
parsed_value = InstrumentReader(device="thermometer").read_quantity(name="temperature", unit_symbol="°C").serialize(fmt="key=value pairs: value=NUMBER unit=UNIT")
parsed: value=16 unit=°C
